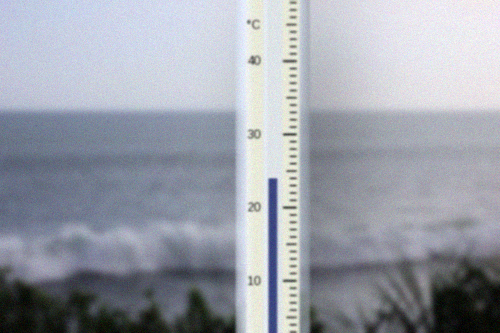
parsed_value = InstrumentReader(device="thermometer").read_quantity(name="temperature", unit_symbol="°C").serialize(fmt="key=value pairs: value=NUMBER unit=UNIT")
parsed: value=24 unit=°C
